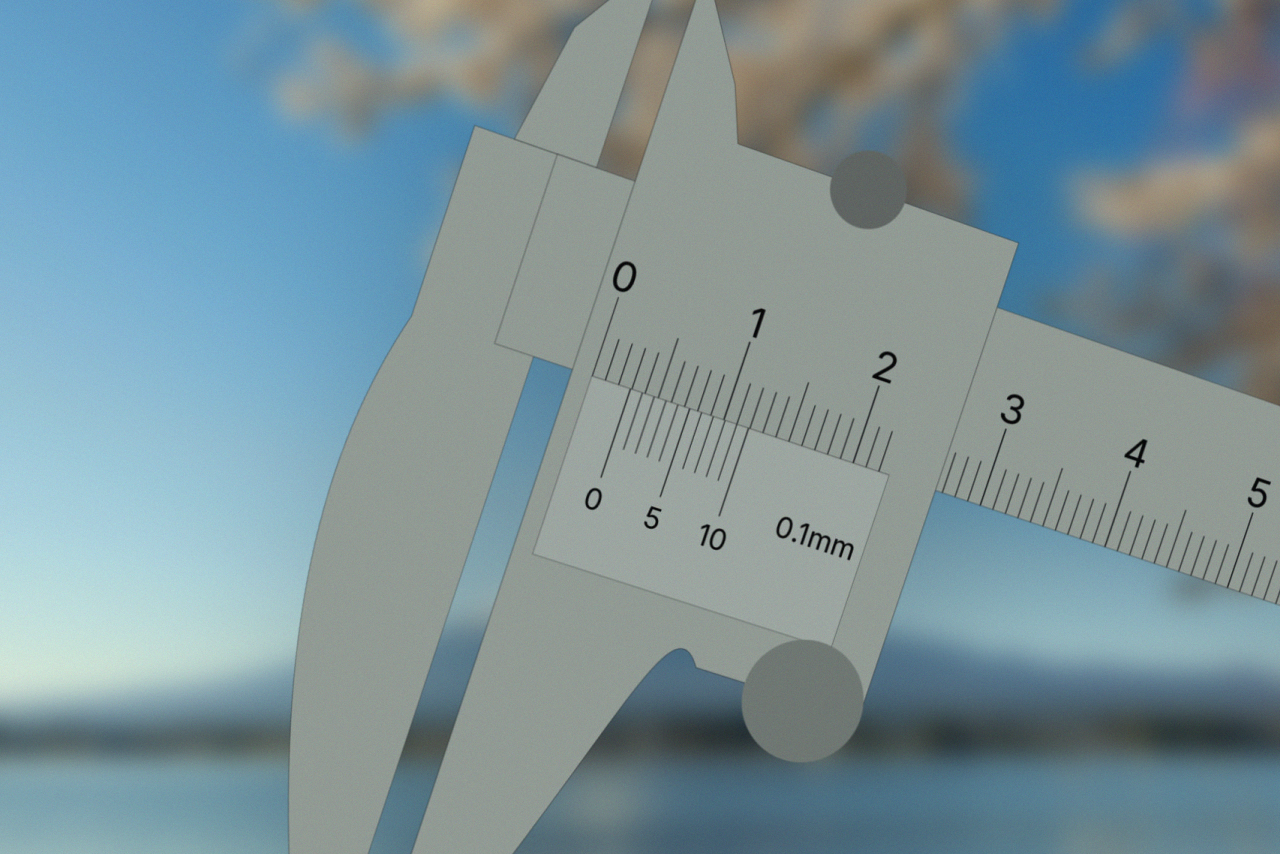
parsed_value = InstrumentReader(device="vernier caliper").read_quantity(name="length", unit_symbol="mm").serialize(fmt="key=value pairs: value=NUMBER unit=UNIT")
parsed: value=2.9 unit=mm
